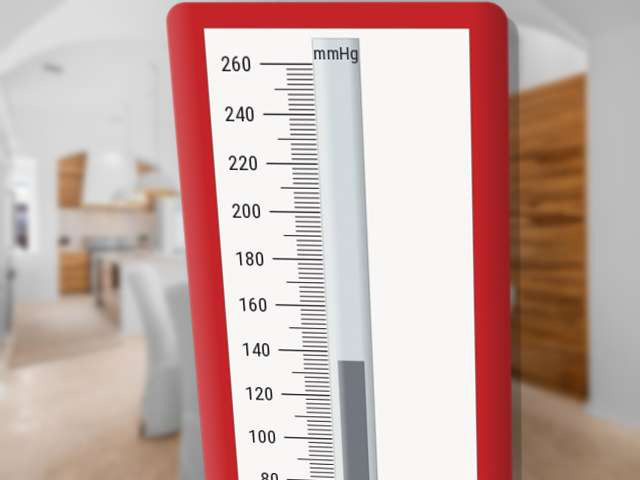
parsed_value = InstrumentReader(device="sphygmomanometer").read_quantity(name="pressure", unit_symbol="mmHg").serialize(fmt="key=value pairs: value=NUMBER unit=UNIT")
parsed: value=136 unit=mmHg
